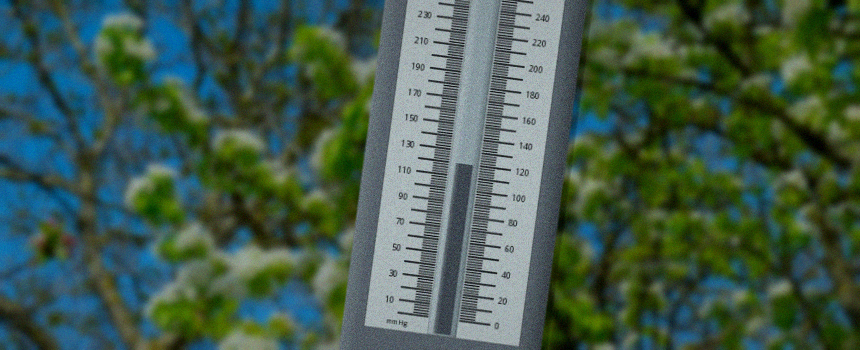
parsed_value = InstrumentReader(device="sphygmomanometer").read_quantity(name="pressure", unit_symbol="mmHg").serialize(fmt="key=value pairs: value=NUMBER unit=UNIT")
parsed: value=120 unit=mmHg
